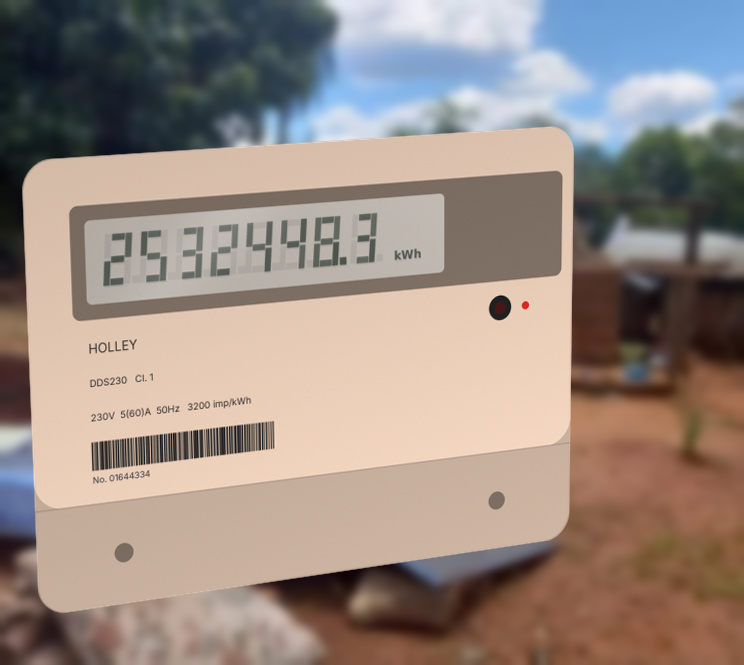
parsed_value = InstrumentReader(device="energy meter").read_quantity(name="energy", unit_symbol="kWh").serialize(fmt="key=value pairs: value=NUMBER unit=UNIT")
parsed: value=2532448.3 unit=kWh
